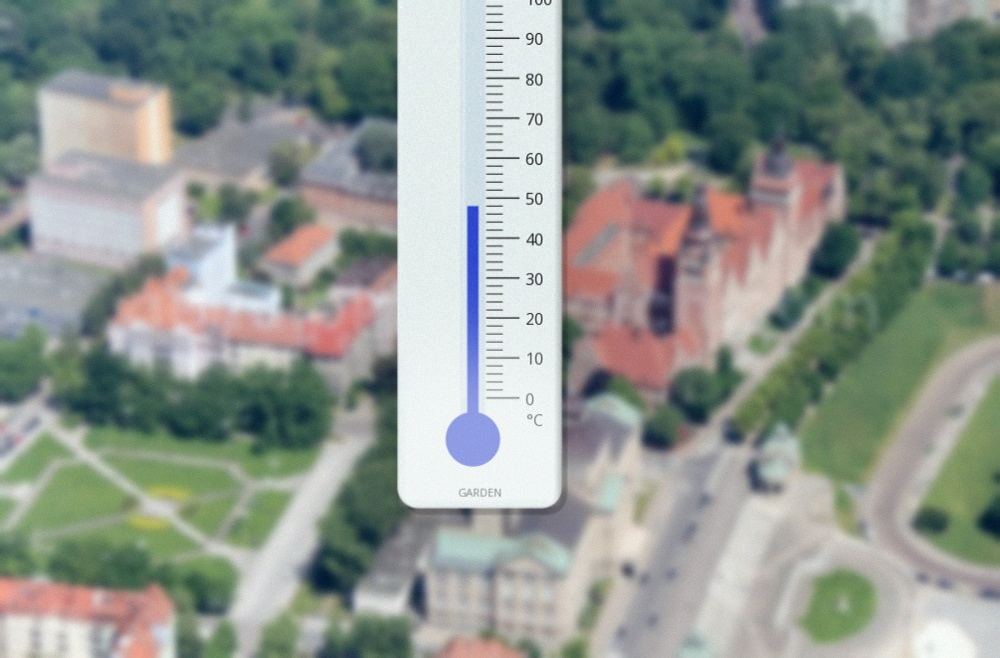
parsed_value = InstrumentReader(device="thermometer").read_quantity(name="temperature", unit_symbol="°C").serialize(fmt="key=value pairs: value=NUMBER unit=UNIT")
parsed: value=48 unit=°C
